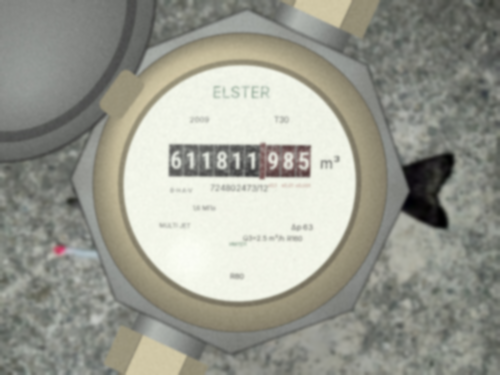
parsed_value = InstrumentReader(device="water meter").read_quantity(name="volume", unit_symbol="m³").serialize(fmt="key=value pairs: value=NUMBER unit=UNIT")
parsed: value=611811.985 unit=m³
